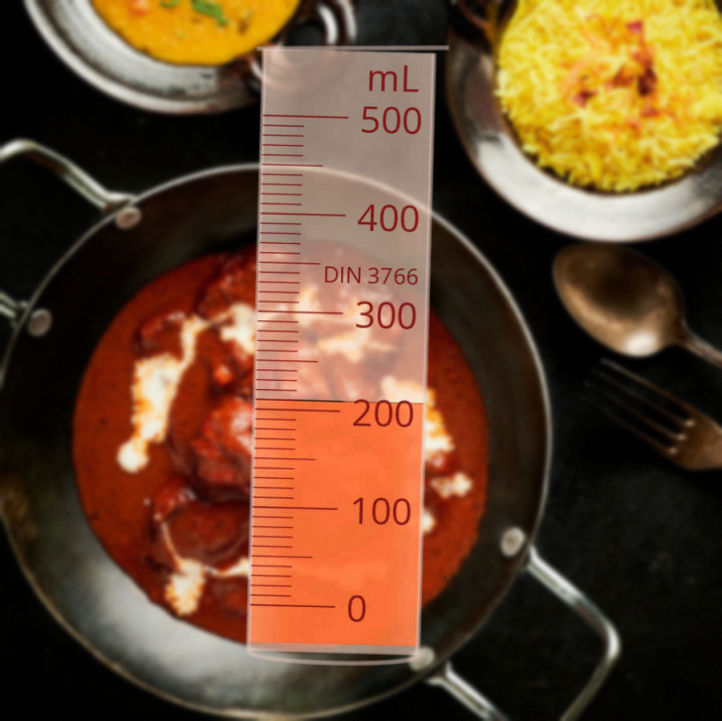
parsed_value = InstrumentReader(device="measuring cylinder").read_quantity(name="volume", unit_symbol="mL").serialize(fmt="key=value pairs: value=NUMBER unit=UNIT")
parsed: value=210 unit=mL
